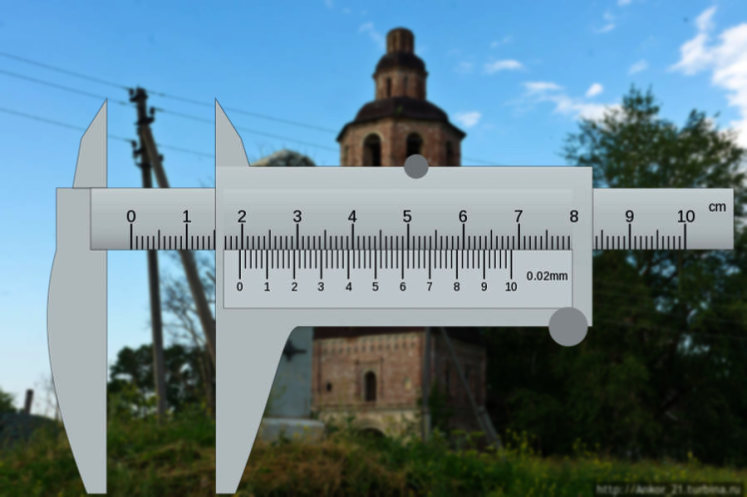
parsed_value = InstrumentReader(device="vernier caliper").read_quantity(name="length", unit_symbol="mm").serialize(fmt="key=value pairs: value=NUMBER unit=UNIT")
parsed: value=19.6 unit=mm
